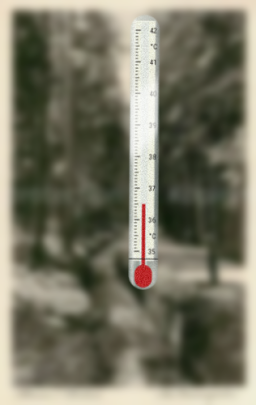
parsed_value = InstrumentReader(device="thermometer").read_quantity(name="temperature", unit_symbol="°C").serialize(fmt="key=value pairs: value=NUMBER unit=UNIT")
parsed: value=36.5 unit=°C
